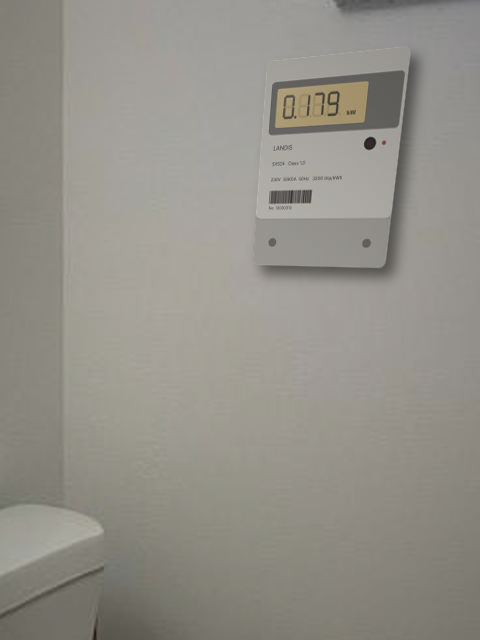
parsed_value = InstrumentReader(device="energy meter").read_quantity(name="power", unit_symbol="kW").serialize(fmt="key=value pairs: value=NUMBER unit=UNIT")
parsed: value=0.179 unit=kW
